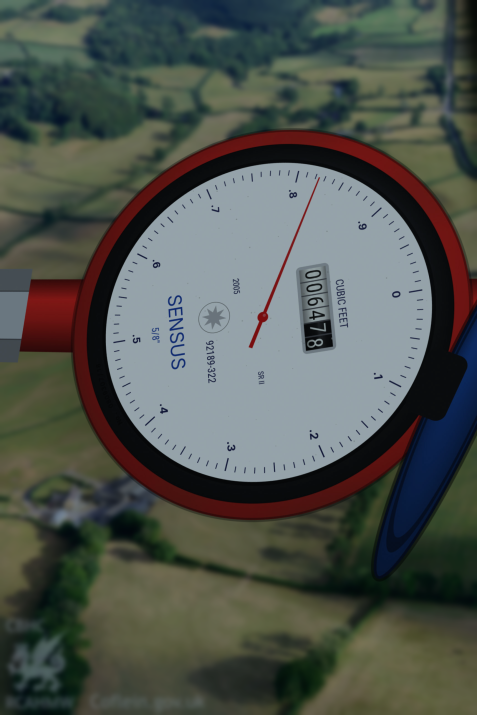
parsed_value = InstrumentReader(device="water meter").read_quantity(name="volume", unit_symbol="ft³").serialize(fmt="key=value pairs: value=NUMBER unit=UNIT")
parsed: value=6477.82 unit=ft³
